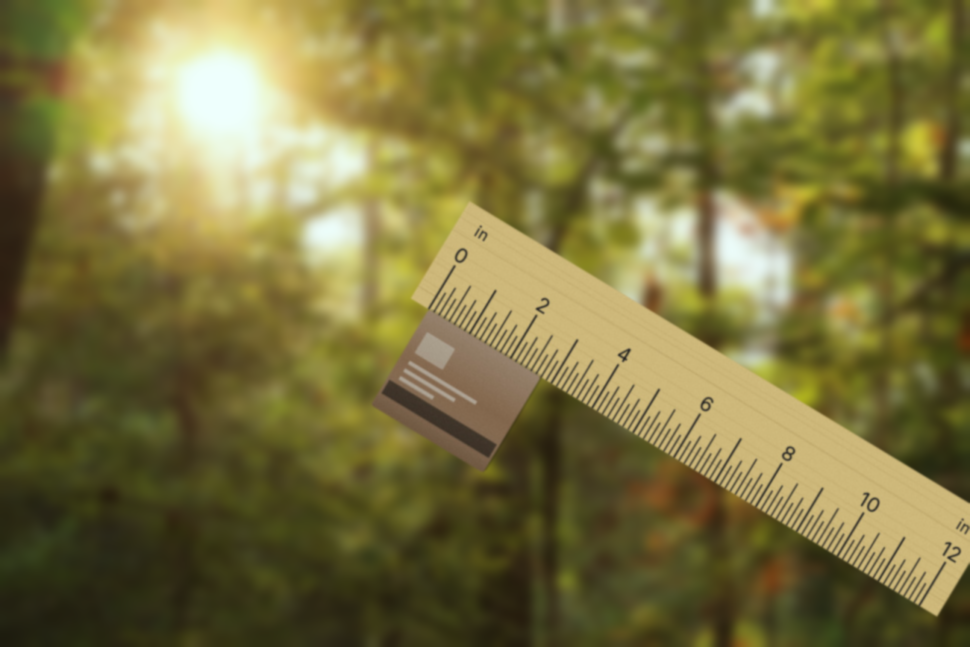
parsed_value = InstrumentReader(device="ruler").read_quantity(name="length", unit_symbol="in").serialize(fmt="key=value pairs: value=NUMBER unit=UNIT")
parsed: value=2.75 unit=in
